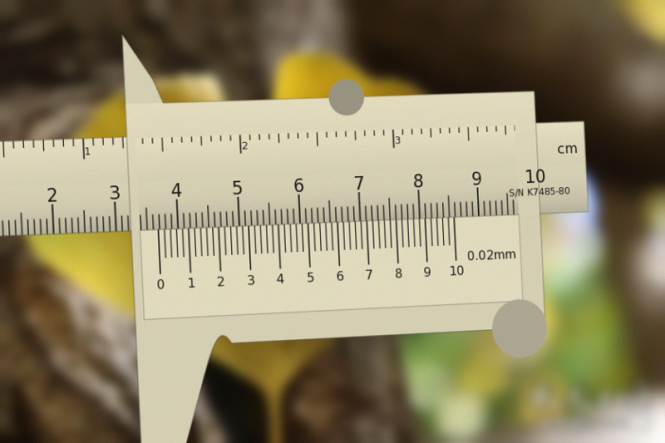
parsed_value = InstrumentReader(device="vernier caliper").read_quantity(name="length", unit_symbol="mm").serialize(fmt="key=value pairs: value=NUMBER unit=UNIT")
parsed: value=36.8 unit=mm
